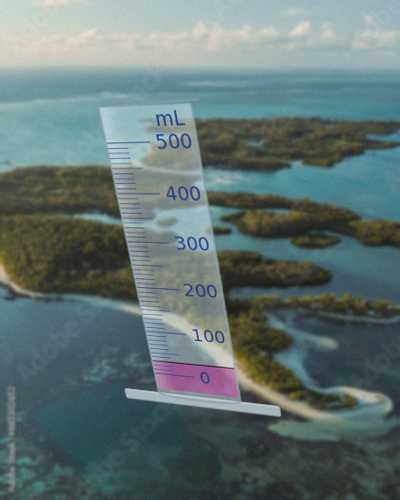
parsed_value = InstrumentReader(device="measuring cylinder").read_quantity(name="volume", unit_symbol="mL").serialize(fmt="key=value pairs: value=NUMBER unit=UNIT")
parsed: value=30 unit=mL
